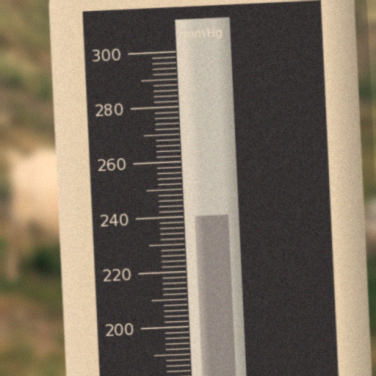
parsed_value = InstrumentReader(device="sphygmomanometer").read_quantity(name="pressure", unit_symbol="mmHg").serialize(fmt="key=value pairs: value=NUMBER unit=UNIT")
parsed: value=240 unit=mmHg
